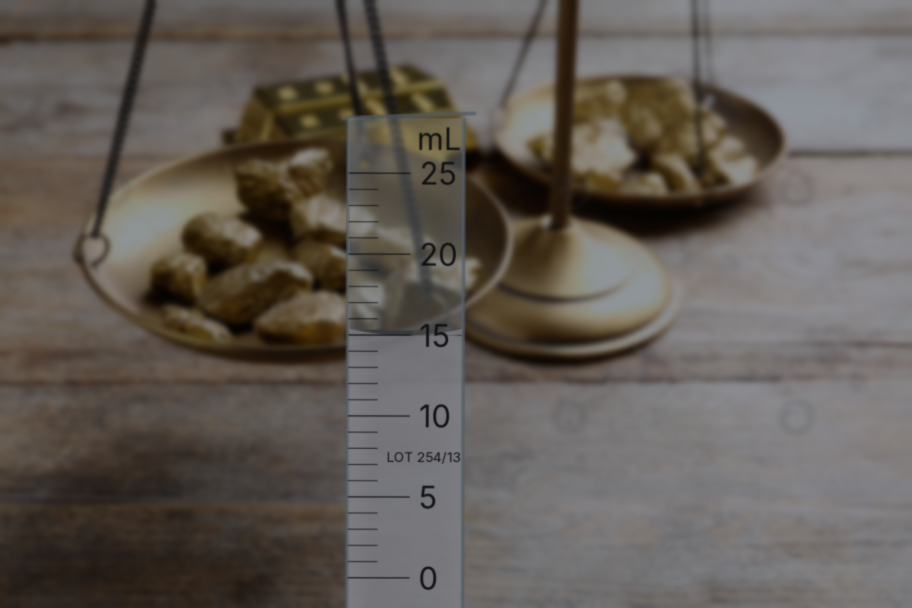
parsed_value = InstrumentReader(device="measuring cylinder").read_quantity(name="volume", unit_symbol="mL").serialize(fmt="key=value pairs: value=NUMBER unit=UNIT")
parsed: value=15 unit=mL
